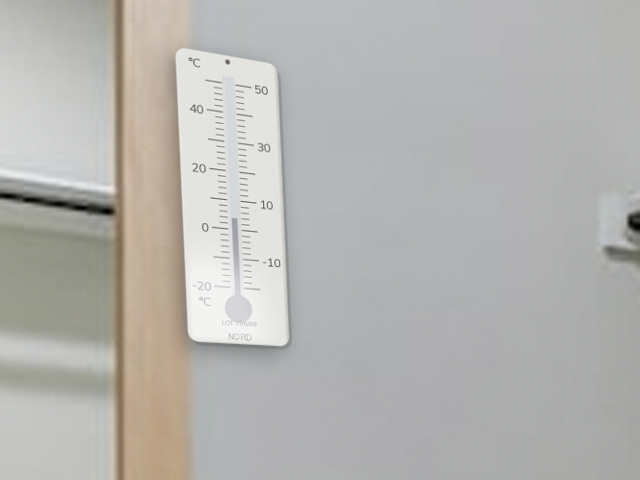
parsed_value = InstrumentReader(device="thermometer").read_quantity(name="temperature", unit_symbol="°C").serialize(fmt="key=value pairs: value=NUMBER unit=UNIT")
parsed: value=4 unit=°C
